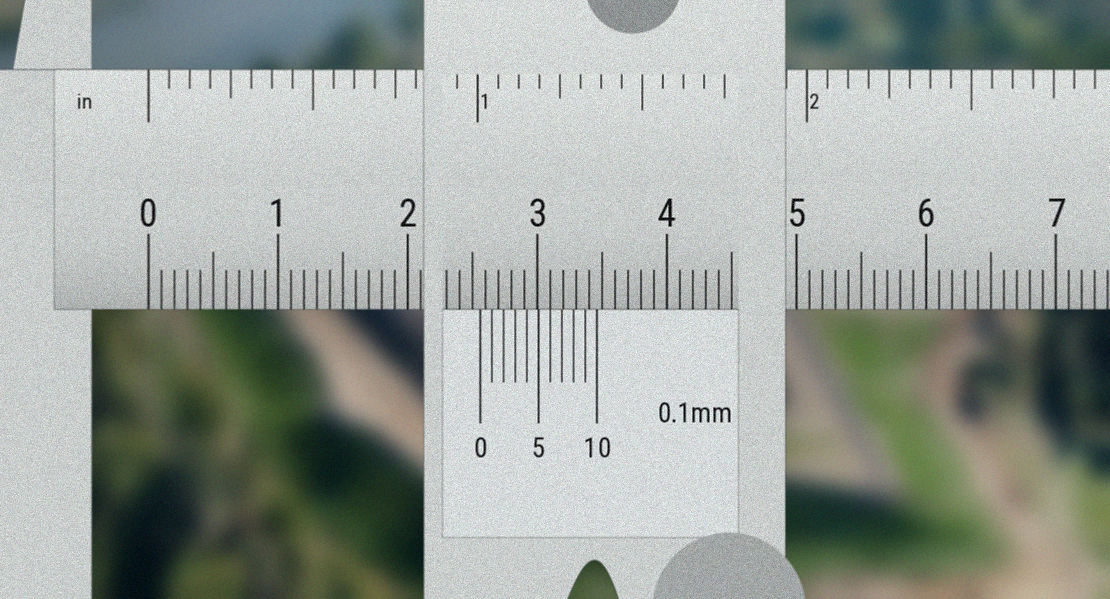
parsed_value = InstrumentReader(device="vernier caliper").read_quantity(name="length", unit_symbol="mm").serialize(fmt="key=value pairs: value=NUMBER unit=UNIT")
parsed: value=25.6 unit=mm
